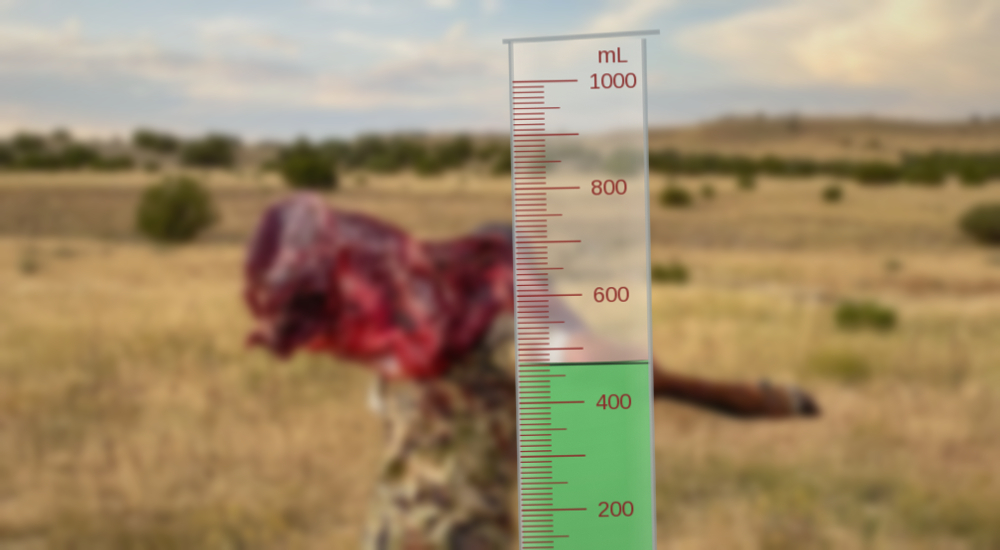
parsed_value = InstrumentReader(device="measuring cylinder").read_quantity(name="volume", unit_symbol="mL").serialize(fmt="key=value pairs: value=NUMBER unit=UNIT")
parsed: value=470 unit=mL
